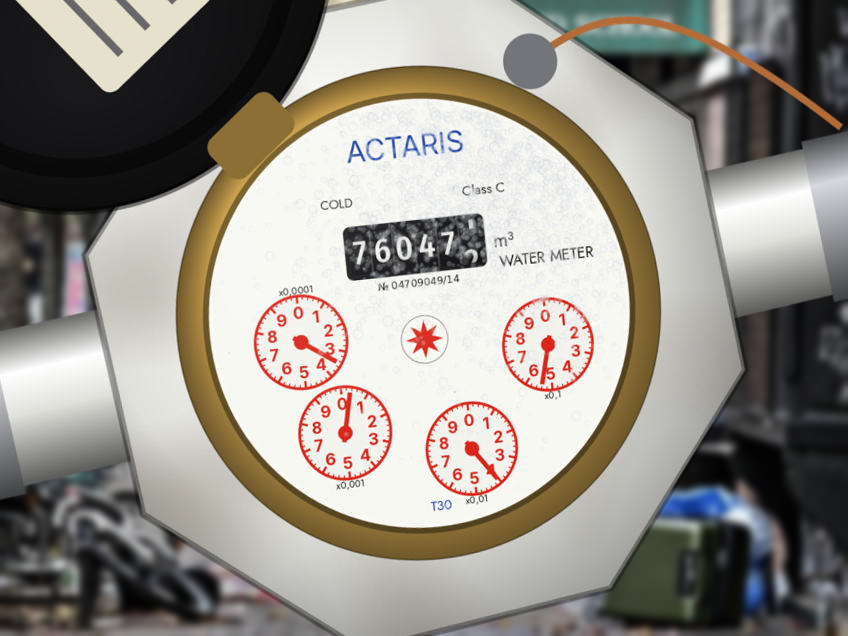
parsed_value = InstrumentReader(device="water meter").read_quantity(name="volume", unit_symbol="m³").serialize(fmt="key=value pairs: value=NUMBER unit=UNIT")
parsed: value=760471.5403 unit=m³
